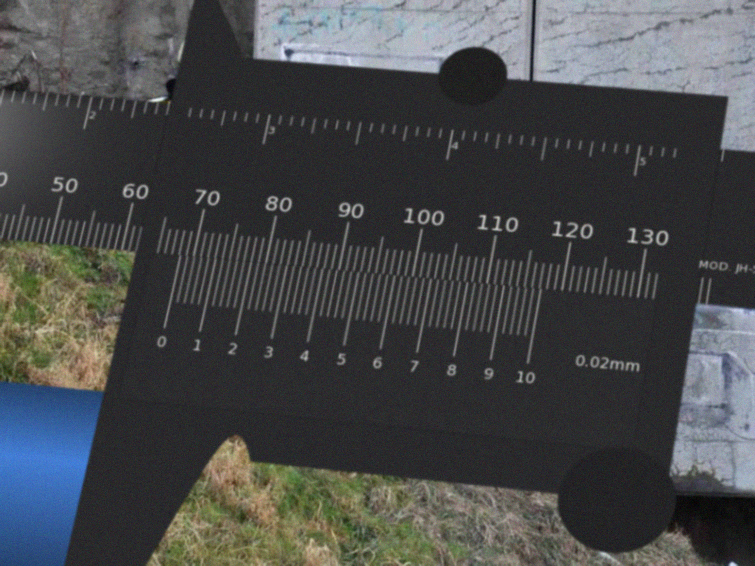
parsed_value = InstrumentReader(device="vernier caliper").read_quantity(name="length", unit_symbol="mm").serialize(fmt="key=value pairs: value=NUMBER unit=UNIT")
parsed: value=68.2 unit=mm
